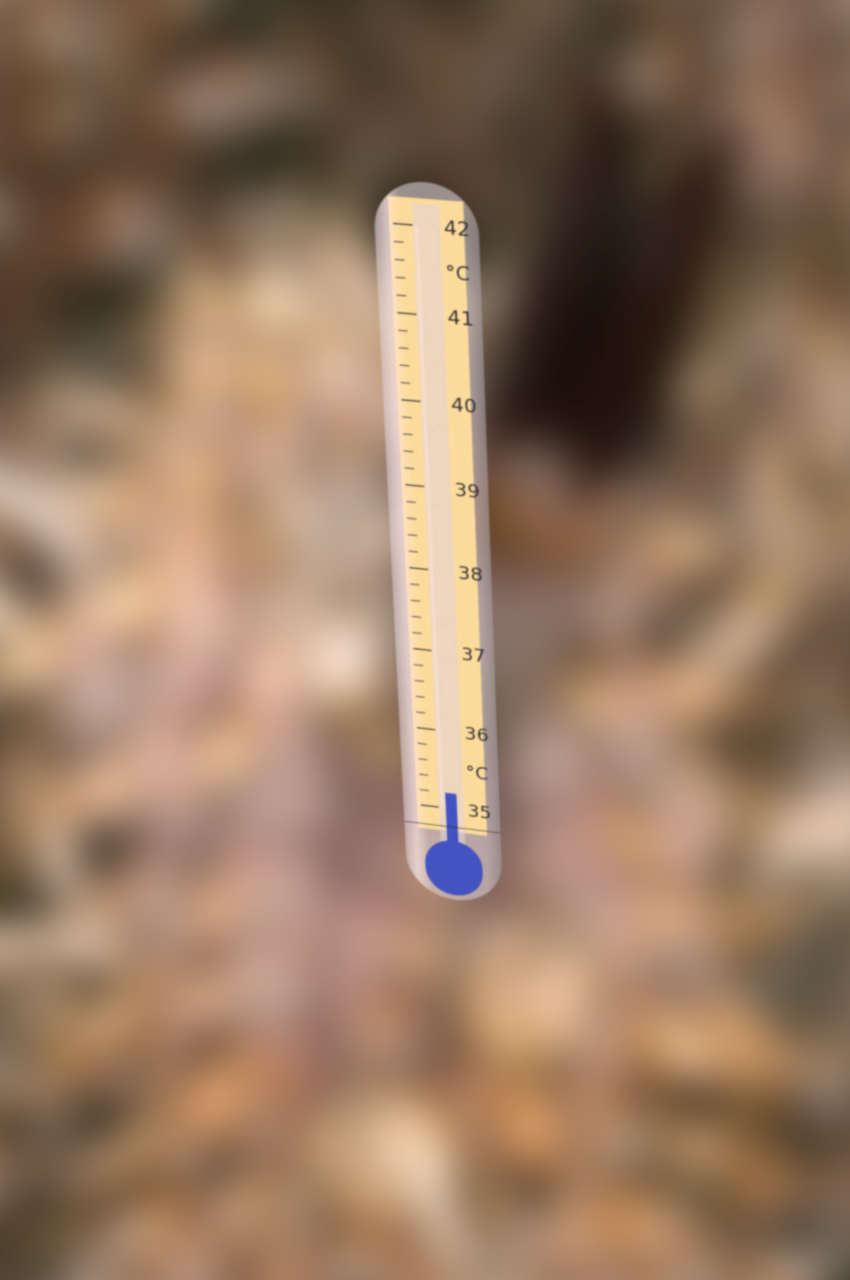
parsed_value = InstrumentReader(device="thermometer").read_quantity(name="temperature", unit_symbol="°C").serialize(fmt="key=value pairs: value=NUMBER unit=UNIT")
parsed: value=35.2 unit=°C
